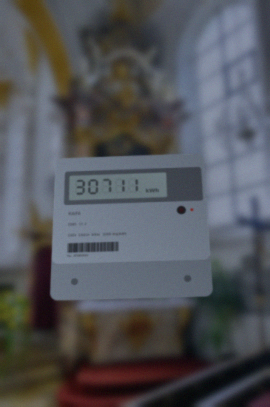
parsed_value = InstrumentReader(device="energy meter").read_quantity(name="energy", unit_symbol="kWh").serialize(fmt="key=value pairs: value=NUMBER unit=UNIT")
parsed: value=30711 unit=kWh
